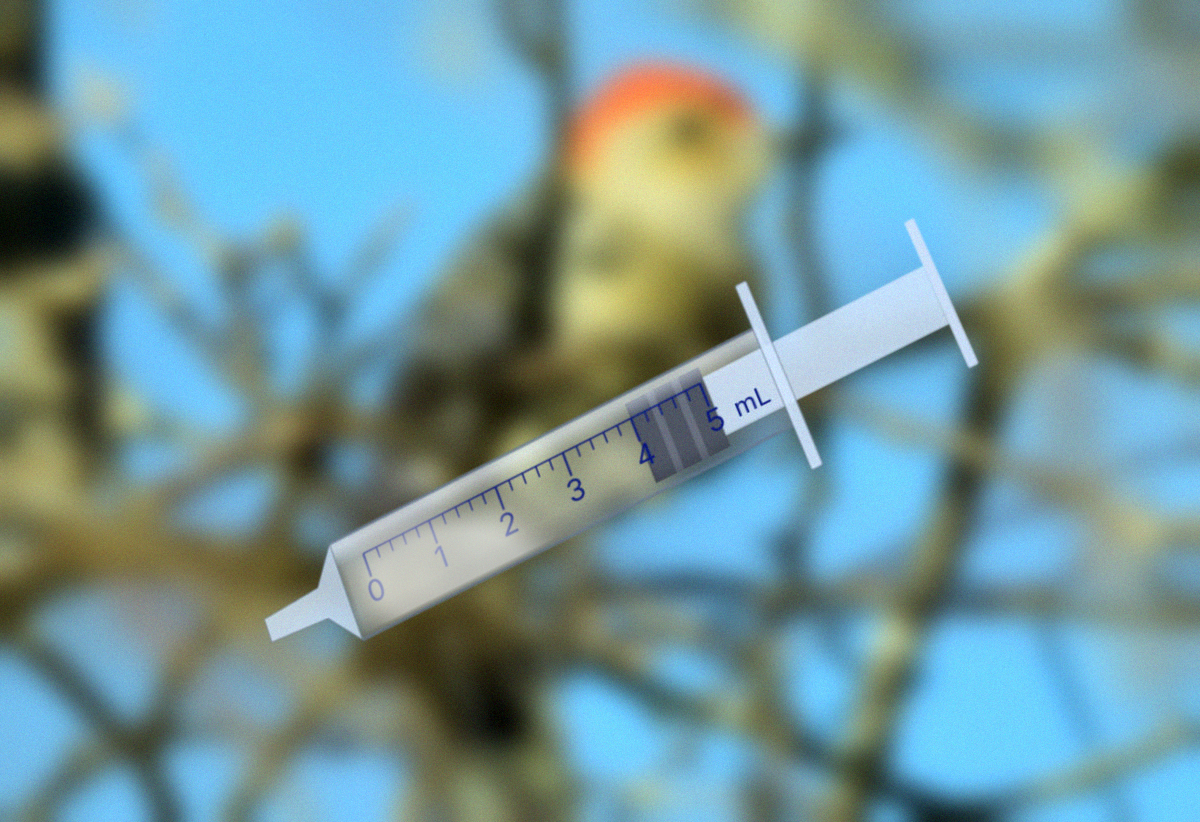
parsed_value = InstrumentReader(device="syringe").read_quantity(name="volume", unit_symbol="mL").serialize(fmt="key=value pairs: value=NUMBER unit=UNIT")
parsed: value=4 unit=mL
